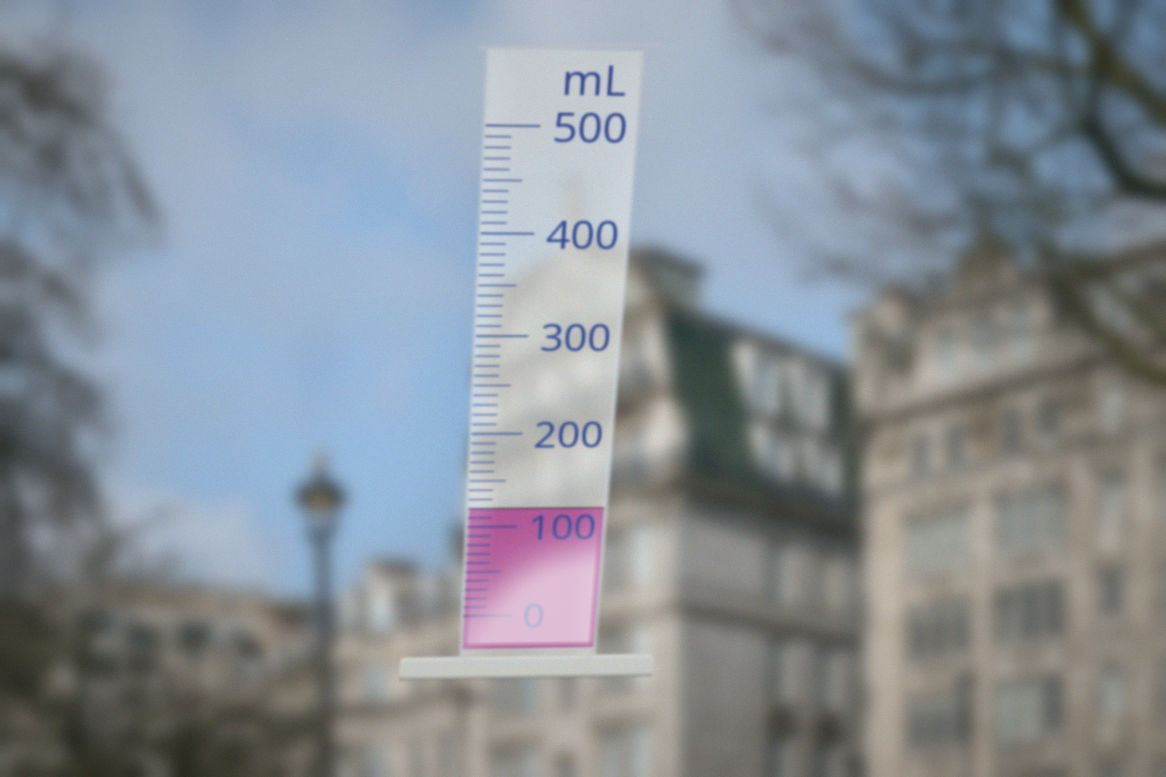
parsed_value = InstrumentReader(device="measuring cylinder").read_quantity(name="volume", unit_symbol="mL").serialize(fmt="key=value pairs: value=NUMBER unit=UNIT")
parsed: value=120 unit=mL
